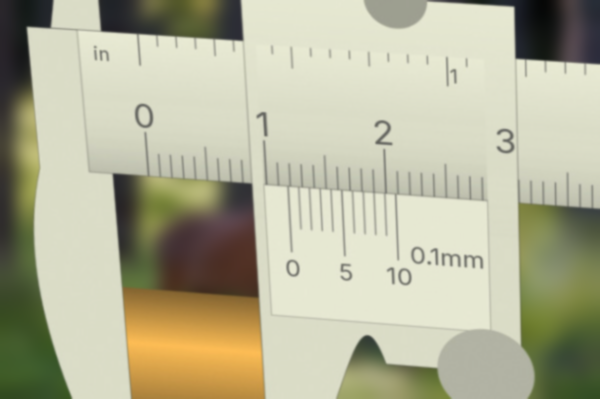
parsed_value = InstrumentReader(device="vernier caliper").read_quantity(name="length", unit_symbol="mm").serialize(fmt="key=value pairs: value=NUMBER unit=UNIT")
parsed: value=11.8 unit=mm
